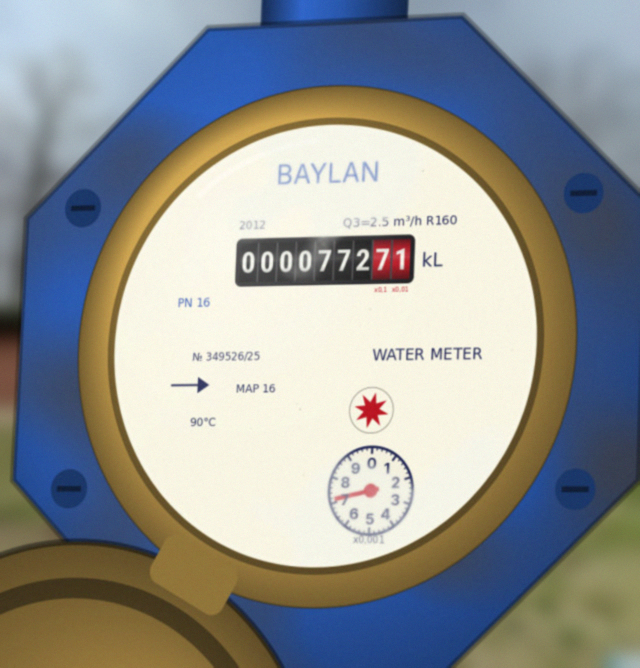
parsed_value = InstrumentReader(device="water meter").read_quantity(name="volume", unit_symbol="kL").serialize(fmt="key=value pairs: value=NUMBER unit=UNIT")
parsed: value=772.717 unit=kL
